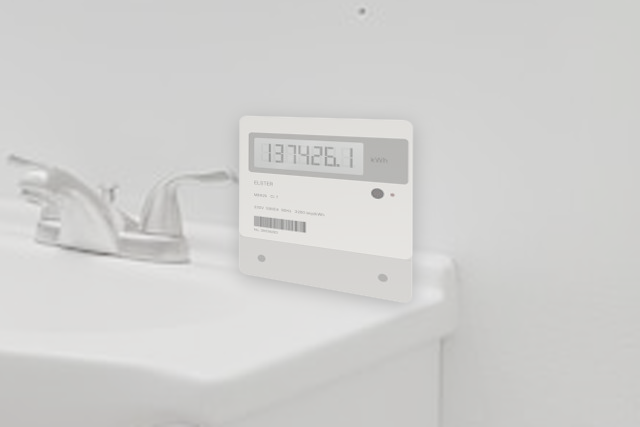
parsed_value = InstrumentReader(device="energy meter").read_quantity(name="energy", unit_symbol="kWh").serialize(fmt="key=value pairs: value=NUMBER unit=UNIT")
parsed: value=137426.1 unit=kWh
